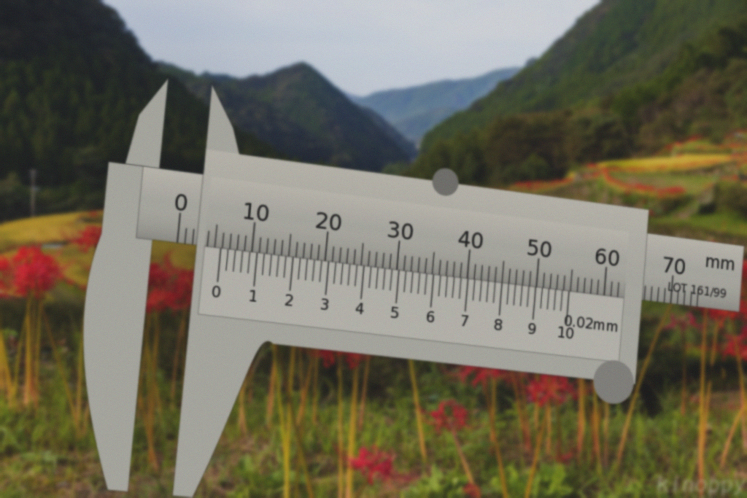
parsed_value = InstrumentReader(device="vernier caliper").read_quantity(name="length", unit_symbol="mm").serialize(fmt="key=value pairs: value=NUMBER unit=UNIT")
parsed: value=5.8 unit=mm
